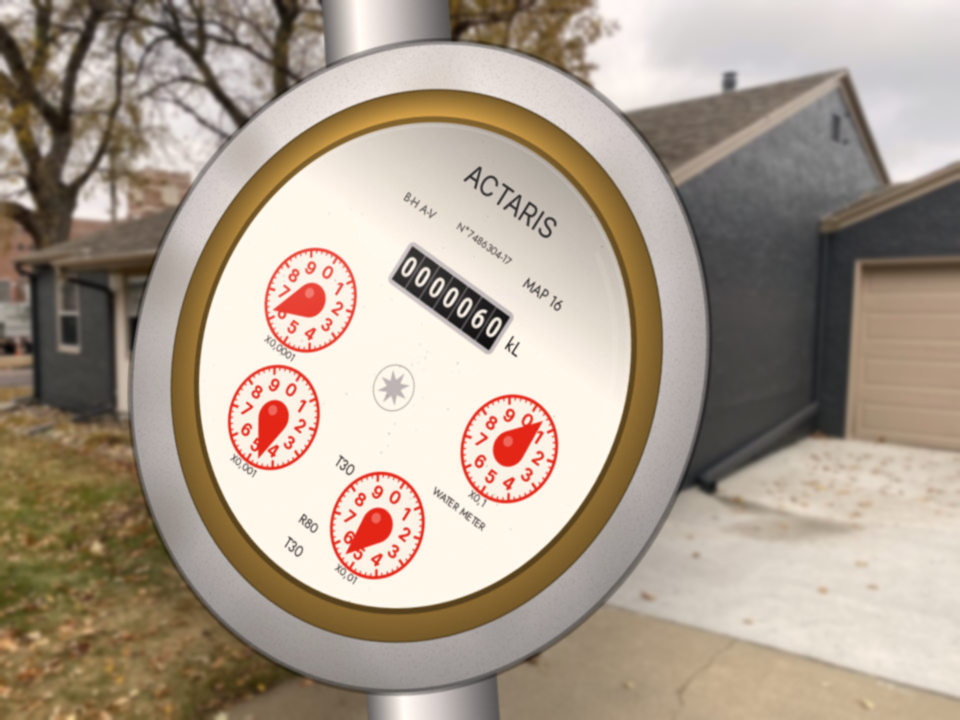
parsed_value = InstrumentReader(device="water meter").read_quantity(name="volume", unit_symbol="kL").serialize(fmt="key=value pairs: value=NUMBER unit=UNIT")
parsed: value=60.0546 unit=kL
